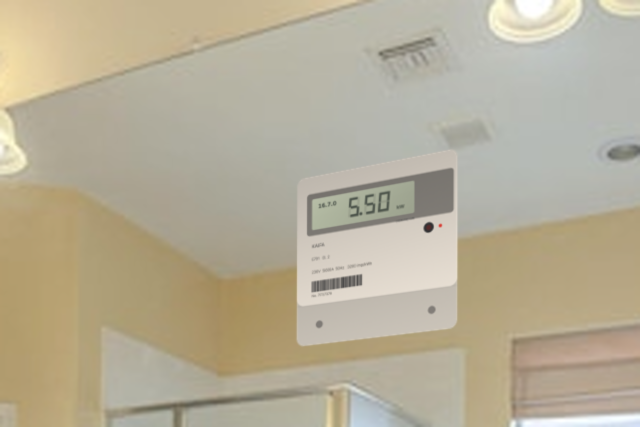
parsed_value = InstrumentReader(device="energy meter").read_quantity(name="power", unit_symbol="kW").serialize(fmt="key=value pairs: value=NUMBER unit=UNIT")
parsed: value=5.50 unit=kW
